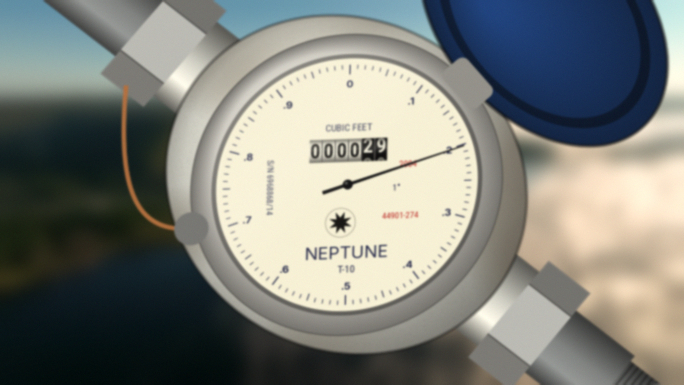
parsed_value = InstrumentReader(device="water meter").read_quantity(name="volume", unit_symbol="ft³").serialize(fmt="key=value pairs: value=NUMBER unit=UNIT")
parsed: value=29.20 unit=ft³
